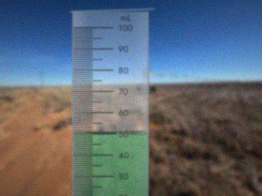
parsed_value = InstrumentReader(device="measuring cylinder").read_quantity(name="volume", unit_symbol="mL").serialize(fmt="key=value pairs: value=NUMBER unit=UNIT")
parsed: value=50 unit=mL
